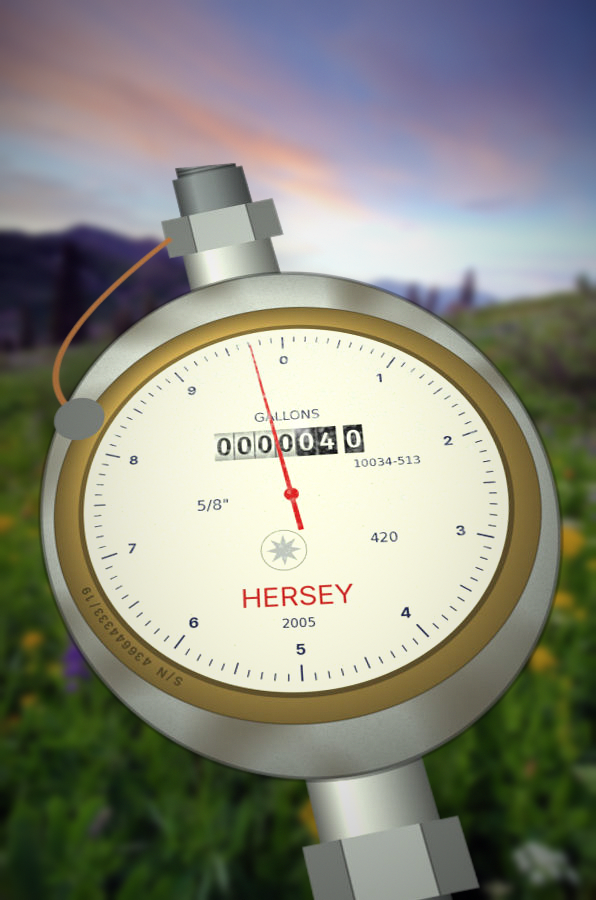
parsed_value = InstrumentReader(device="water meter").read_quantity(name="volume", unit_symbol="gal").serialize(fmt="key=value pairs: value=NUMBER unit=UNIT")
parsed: value=39.7 unit=gal
